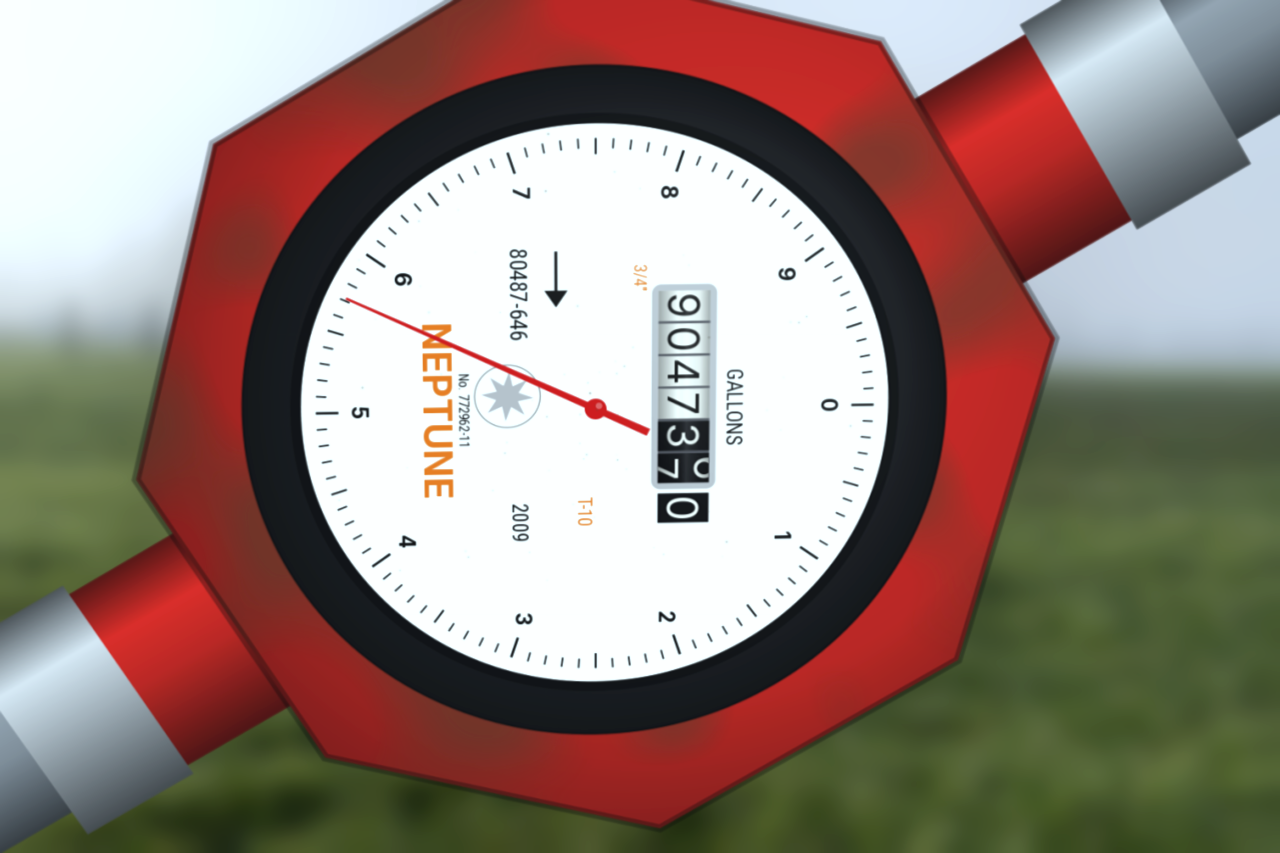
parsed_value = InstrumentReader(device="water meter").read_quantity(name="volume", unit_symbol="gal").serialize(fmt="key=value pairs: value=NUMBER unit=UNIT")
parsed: value=9047365.7 unit=gal
